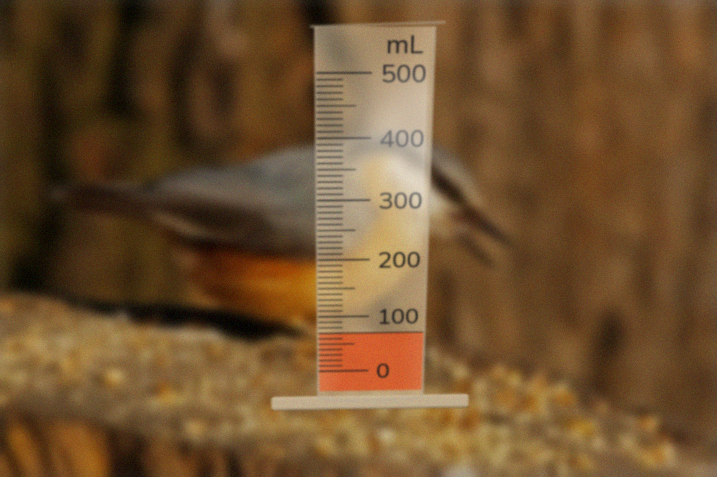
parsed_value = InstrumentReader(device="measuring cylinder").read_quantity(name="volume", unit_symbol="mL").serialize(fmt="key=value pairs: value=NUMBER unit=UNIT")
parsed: value=70 unit=mL
